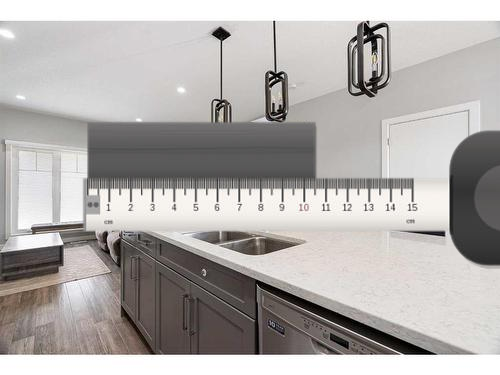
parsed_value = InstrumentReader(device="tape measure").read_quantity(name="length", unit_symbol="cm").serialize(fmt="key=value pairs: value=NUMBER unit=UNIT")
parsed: value=10.5 unit=cm
